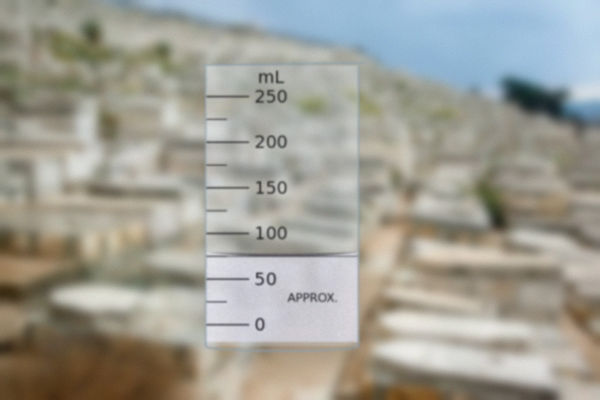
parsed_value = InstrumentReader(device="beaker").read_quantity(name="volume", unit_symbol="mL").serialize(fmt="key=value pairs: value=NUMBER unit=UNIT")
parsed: value=75 unit=mL
